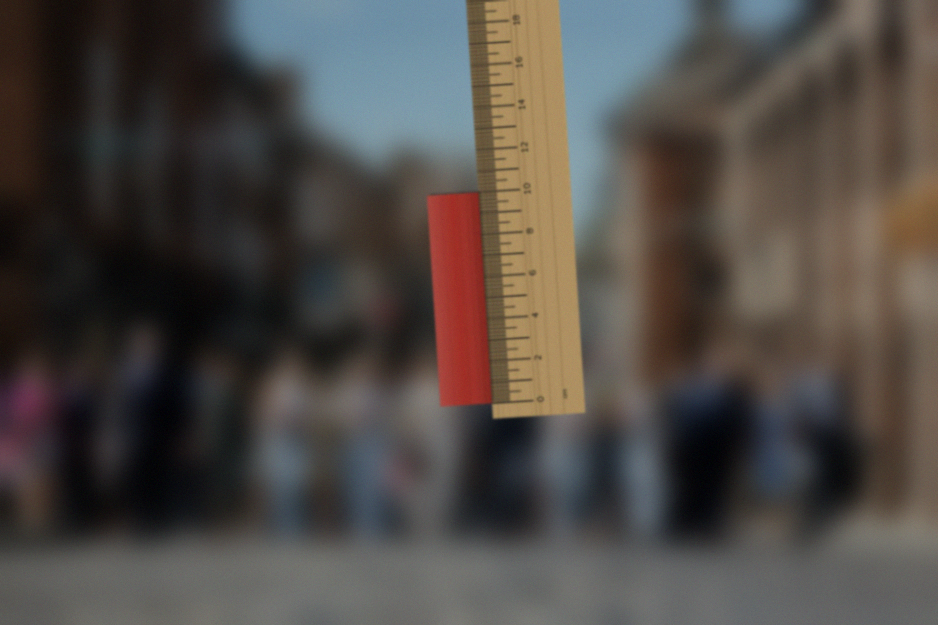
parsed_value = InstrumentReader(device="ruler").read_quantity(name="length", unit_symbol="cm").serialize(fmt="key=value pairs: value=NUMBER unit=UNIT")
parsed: value=10 unit=cm
